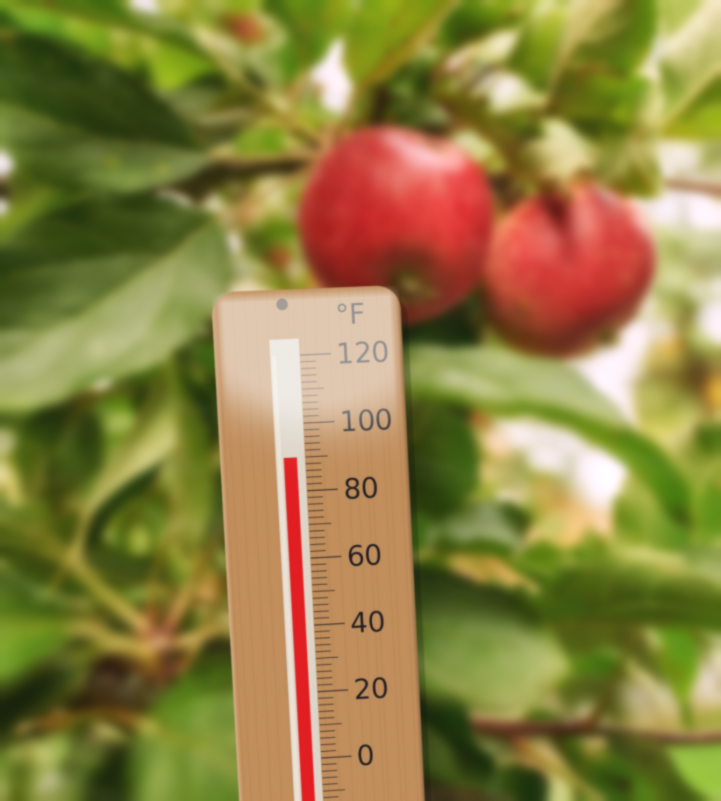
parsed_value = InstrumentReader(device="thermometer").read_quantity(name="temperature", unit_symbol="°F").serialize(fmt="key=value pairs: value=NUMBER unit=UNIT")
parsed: value=90 unit=°F
